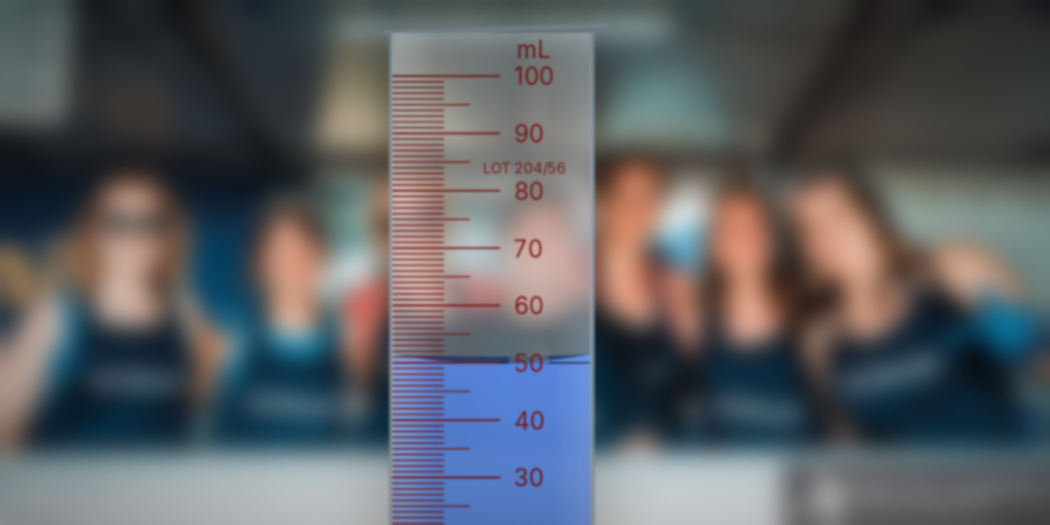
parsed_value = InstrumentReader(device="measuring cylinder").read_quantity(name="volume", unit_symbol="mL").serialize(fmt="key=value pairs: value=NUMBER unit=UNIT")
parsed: value=50 unit=mL
